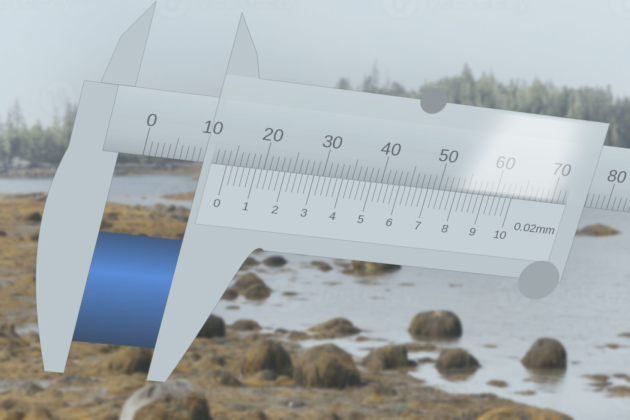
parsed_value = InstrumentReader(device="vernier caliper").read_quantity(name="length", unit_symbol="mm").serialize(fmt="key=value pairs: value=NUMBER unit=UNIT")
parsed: value=13.8 unit=mm
